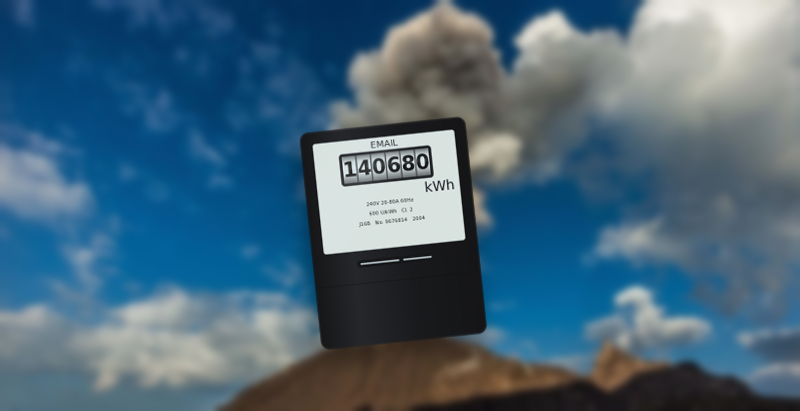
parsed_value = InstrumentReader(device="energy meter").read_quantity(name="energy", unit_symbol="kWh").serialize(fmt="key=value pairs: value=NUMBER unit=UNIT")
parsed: value=140680 unit=kWh
